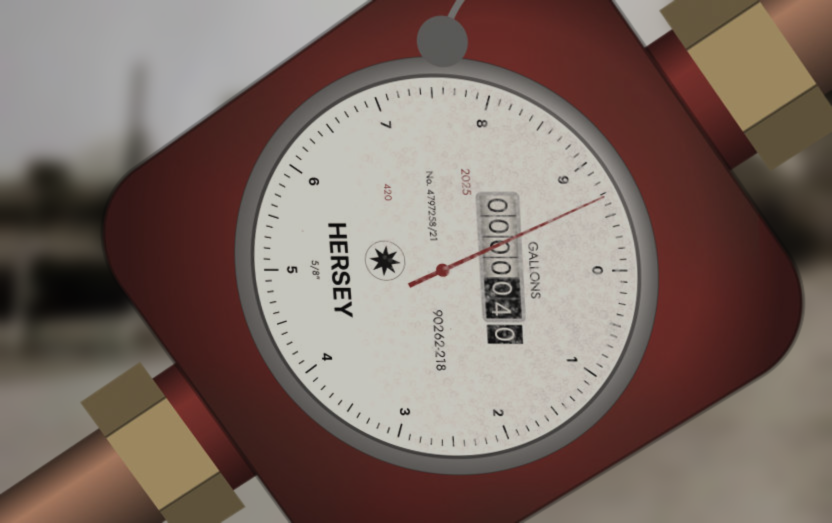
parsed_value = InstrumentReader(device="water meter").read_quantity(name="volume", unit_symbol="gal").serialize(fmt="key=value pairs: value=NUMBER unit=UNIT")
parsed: value=39.3 unit=gal
